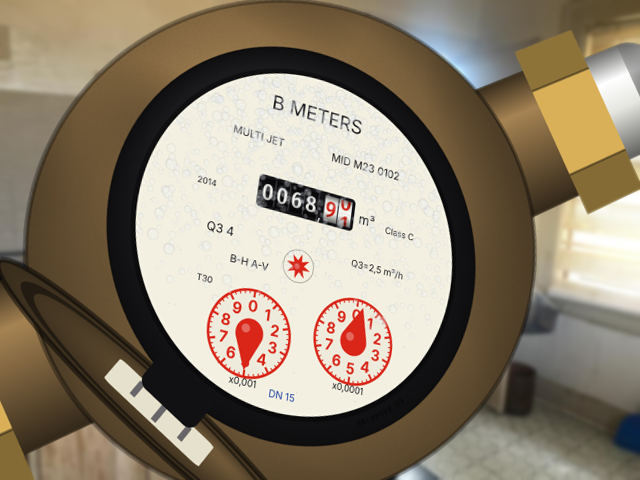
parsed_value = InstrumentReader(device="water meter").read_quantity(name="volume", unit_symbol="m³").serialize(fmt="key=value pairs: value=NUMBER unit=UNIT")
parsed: value=68.9050 unit=m³
